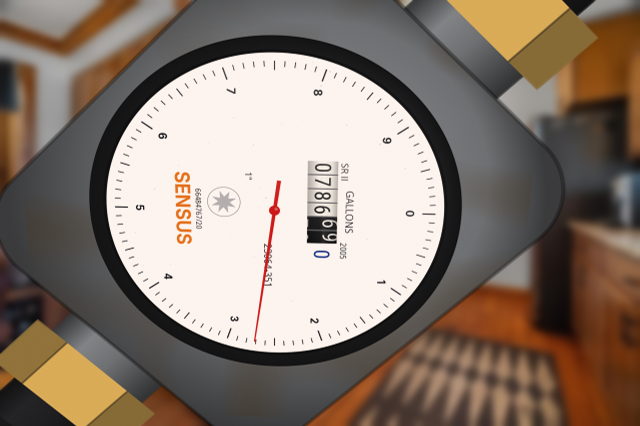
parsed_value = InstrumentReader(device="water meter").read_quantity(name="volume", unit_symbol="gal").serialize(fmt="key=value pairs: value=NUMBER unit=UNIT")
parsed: value=786692.7 unit=gal
